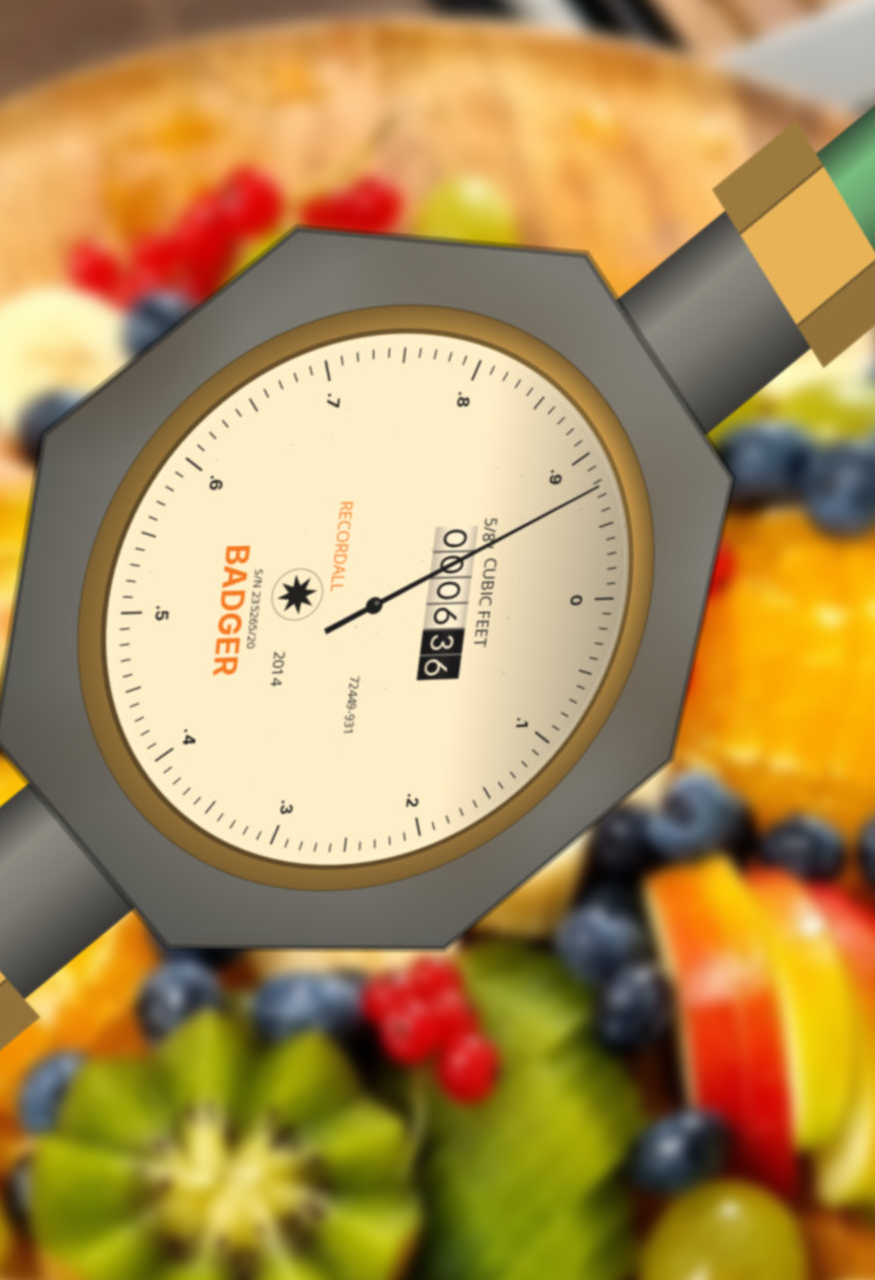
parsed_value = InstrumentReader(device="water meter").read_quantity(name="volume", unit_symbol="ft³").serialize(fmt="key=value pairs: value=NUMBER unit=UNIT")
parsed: value=635.92 unit=ft³
